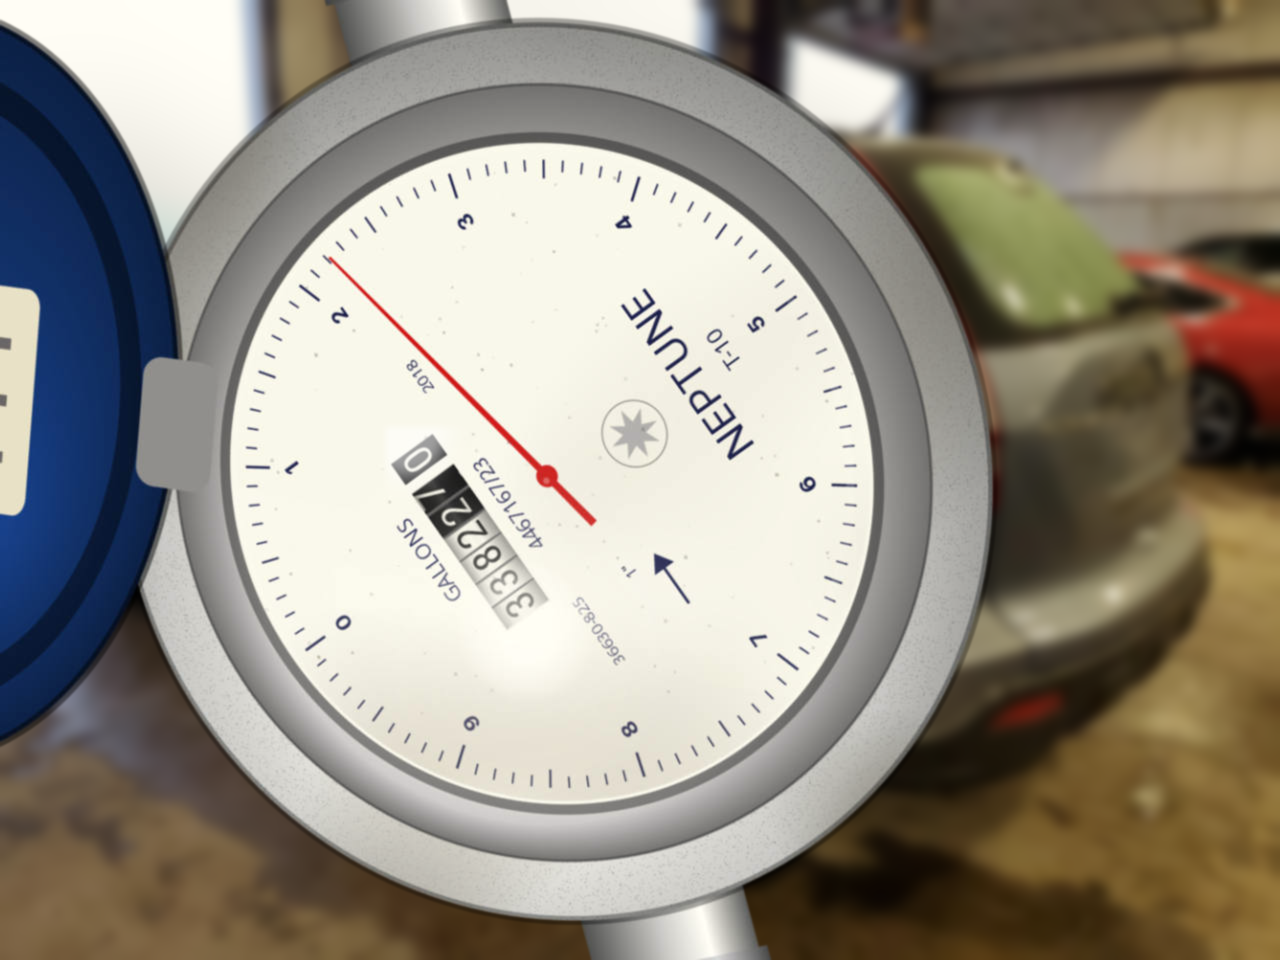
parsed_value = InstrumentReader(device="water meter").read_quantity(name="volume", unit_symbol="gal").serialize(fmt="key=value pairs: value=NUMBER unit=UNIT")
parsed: value=3382272.2 unit=gal
